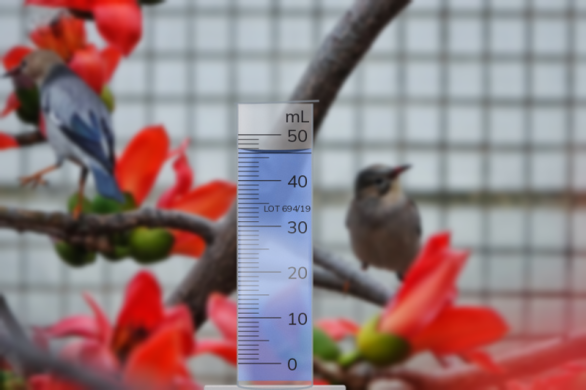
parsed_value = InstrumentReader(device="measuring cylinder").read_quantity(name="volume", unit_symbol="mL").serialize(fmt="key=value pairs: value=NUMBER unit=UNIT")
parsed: value=46 unit=mL
